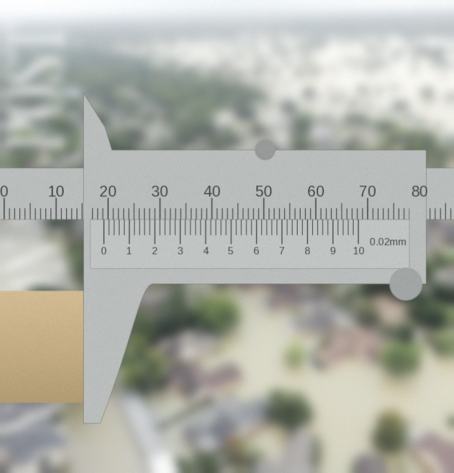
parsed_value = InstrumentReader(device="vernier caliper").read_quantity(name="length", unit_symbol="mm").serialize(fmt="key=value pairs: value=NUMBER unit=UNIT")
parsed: value=19.2 unit=mm
